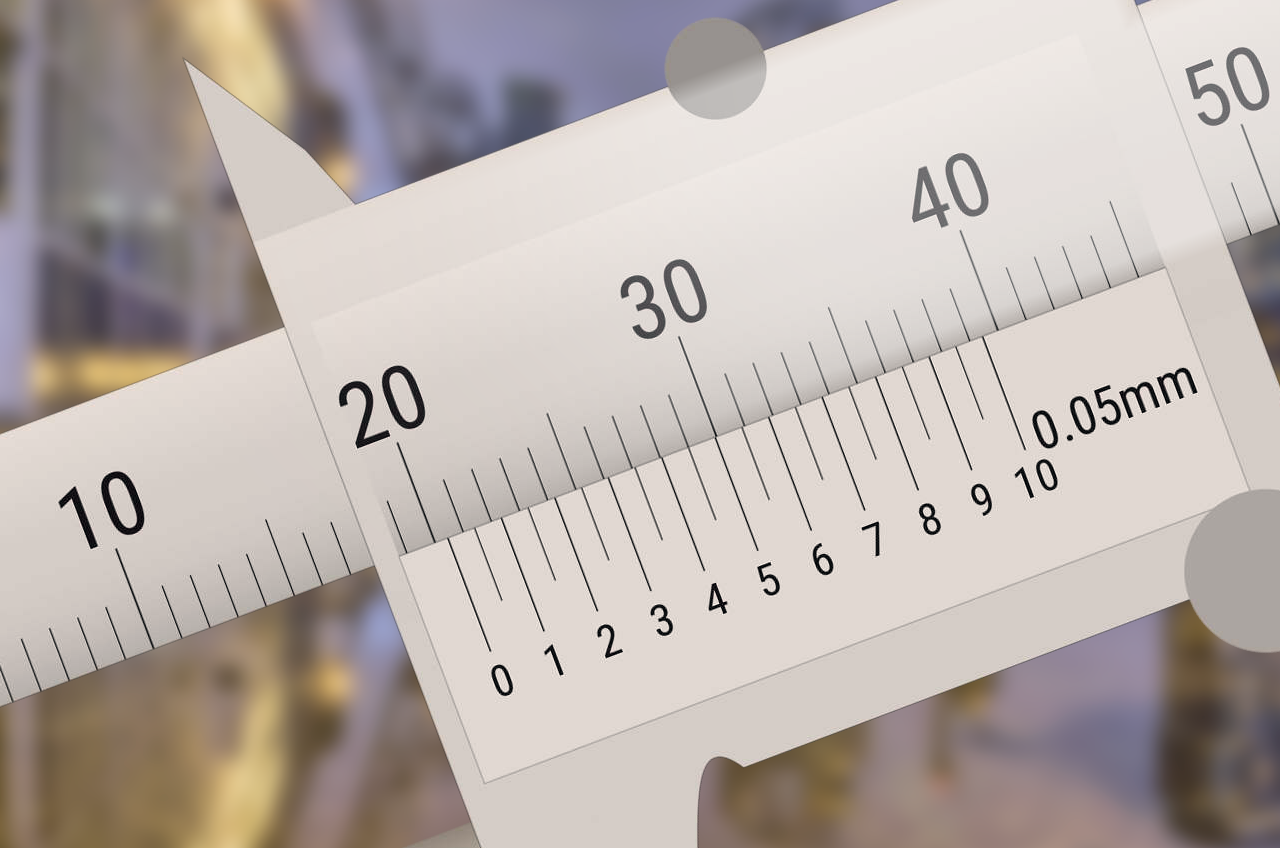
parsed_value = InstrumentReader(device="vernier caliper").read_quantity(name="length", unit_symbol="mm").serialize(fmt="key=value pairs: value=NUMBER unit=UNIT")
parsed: value=20.45 unit=mm
